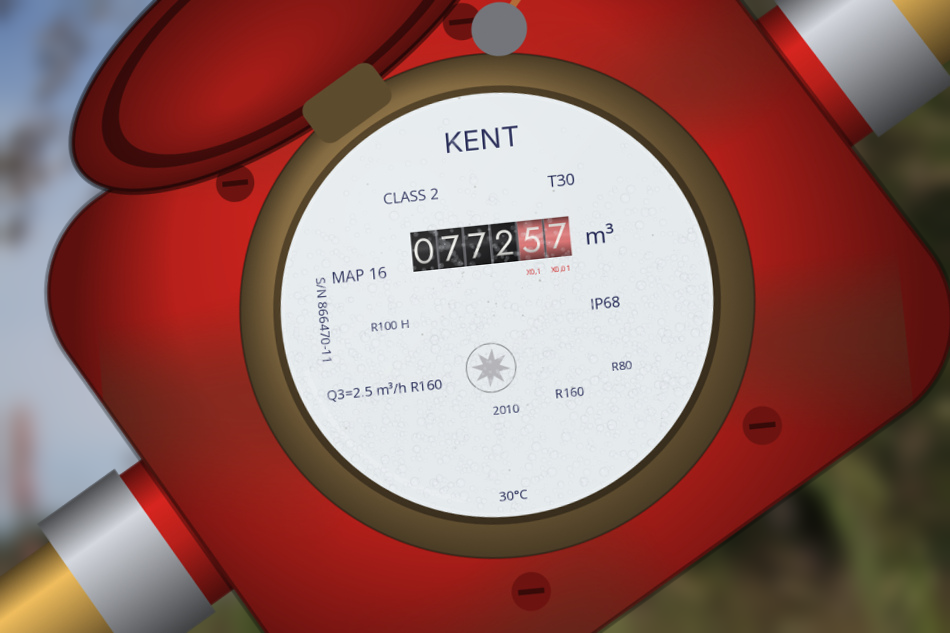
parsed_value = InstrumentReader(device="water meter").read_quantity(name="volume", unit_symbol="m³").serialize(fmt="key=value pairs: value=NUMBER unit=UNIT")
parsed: value=772.57 unit=m³
